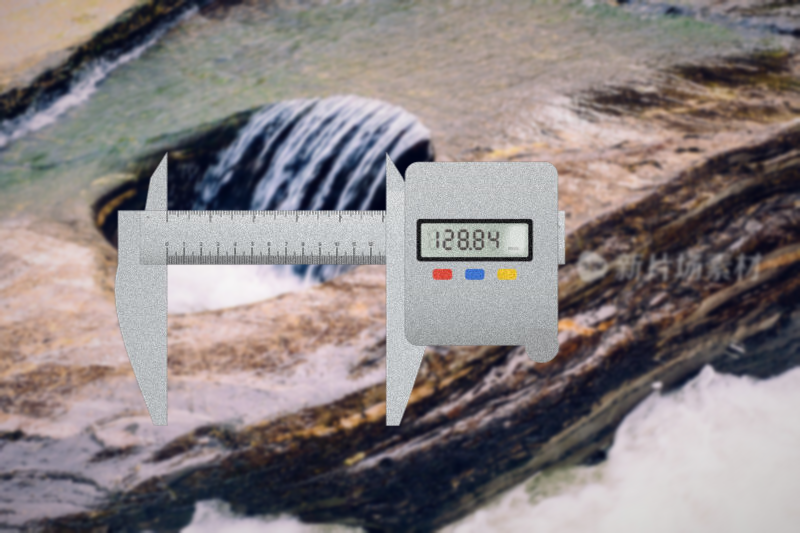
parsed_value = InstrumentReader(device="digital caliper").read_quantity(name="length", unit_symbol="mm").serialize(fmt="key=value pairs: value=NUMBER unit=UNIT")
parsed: value=128.84 unit=mm
